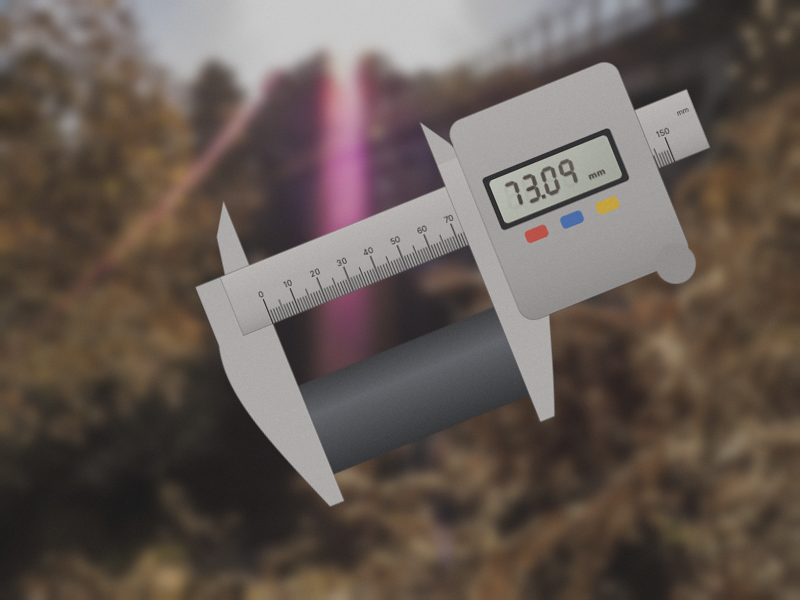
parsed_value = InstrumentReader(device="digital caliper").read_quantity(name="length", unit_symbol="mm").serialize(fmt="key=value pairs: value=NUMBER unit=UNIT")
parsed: value=73.09 unit=mm
